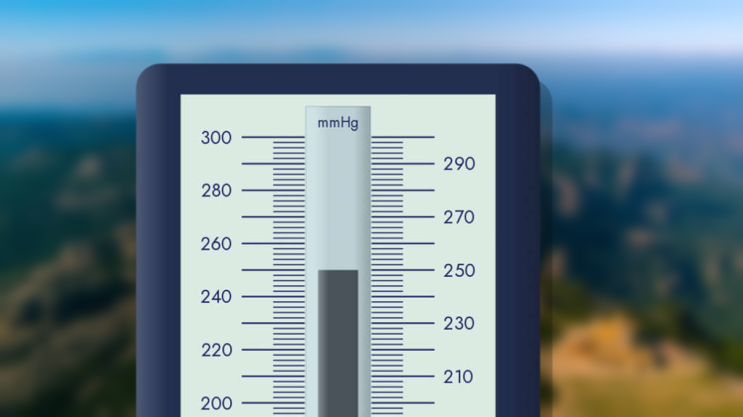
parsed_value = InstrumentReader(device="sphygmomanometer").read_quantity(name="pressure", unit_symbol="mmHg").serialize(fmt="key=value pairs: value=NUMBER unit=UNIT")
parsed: value=250 unit=mmHg
